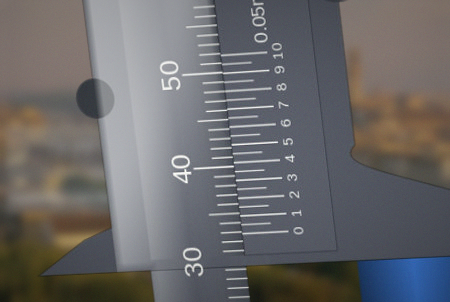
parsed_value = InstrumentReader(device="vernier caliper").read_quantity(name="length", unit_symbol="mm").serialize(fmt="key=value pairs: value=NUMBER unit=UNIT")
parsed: value=32.8 unit=mm
